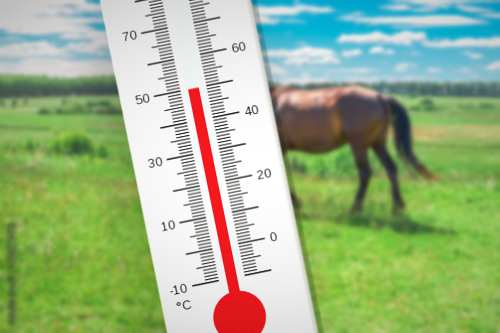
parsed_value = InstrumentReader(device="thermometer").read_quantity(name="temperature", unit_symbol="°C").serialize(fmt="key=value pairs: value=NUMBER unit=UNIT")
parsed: value=50 unit=°C
